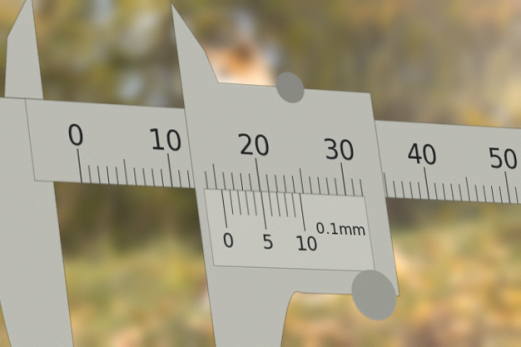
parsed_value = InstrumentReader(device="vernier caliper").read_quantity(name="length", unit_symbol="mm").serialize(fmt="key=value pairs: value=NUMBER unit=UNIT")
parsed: value=15.6 unit=mm
